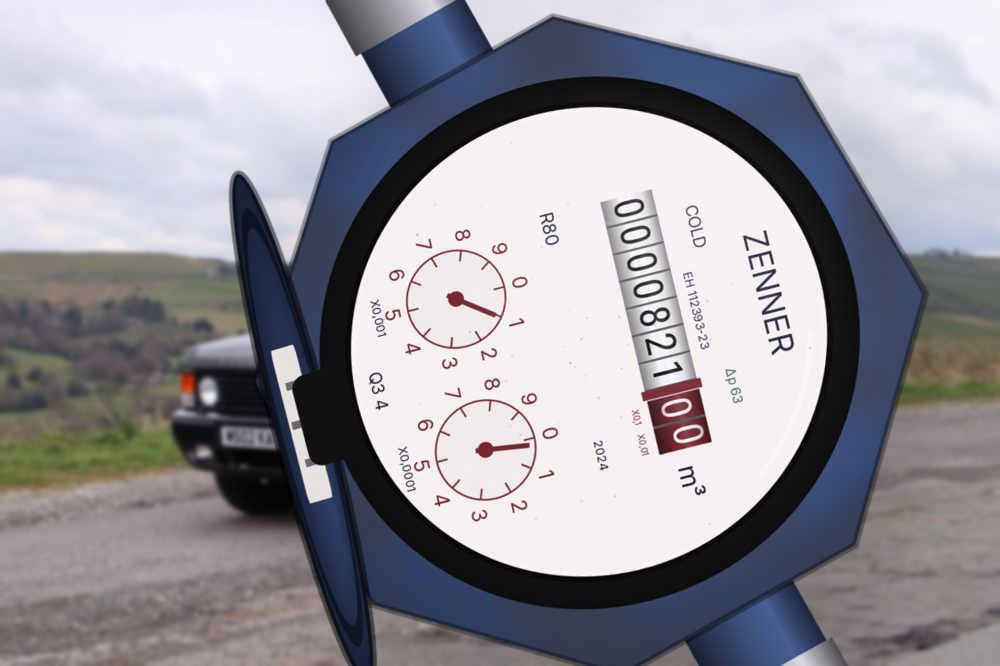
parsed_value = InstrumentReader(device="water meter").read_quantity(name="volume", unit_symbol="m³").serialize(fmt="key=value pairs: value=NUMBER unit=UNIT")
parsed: value=821.0010 unit=m³
